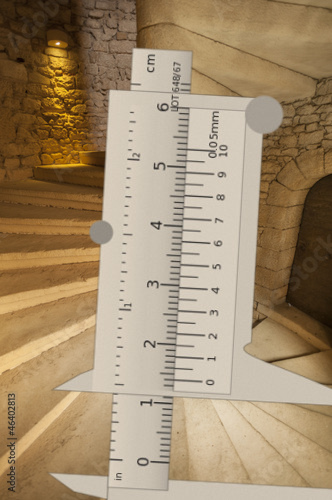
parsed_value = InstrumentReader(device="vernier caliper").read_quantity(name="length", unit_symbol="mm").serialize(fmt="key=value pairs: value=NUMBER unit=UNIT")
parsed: value=14.0 unit=mm
